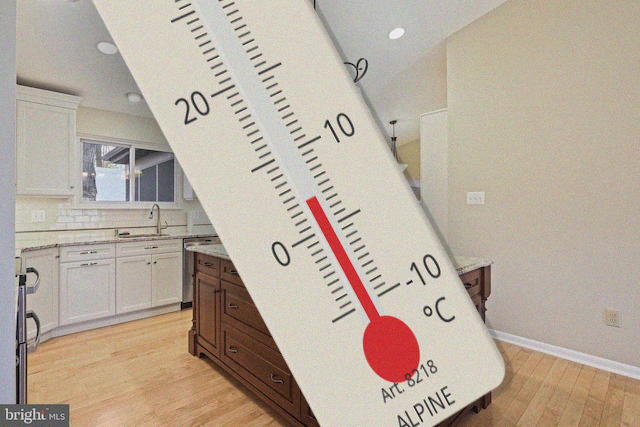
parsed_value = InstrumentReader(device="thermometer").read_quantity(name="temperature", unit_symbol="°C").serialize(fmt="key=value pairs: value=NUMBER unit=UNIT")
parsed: value=4 unit=°C
